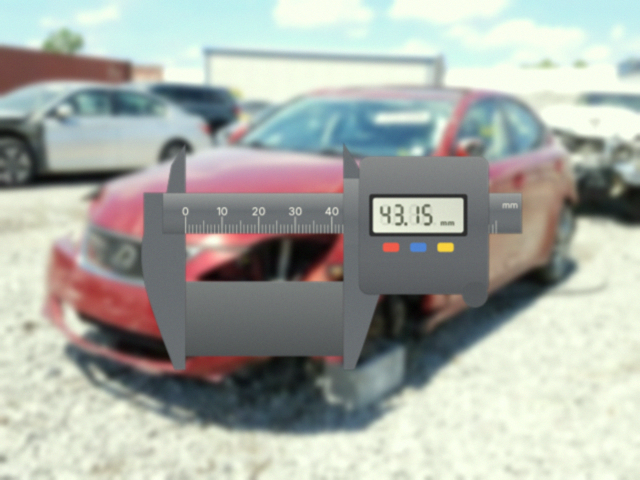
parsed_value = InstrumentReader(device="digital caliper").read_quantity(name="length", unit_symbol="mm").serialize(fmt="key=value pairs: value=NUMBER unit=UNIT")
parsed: value=43.15 unit=mm
